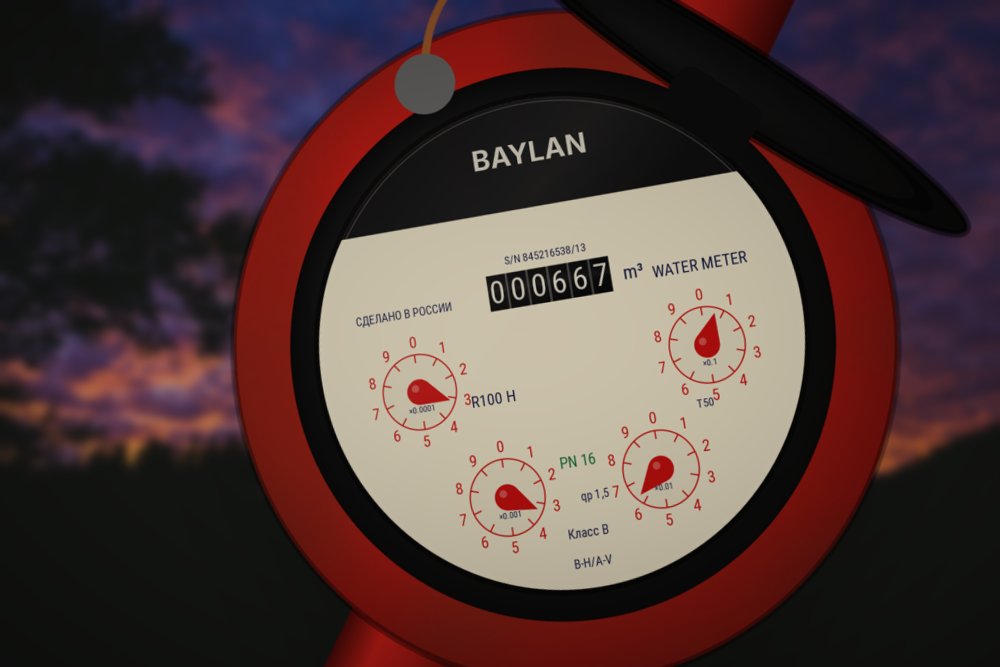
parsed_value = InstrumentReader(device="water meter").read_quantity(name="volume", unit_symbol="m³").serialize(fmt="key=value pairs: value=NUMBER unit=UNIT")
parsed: value=667.0633 unit=m³
